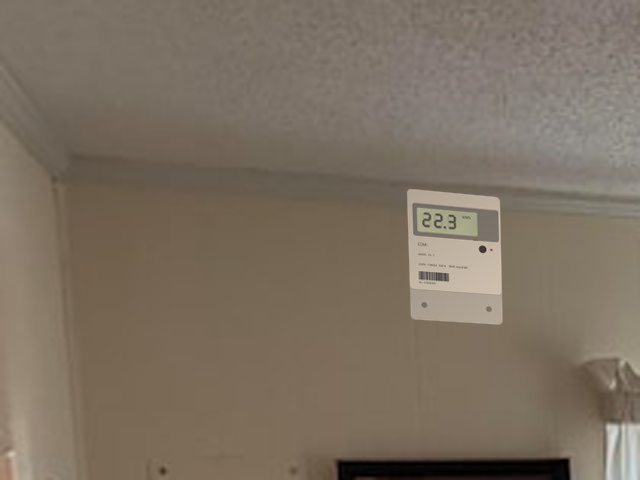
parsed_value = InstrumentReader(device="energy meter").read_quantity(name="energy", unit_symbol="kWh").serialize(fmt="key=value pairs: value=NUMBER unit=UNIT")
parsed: value=22.3 unit=kWh
